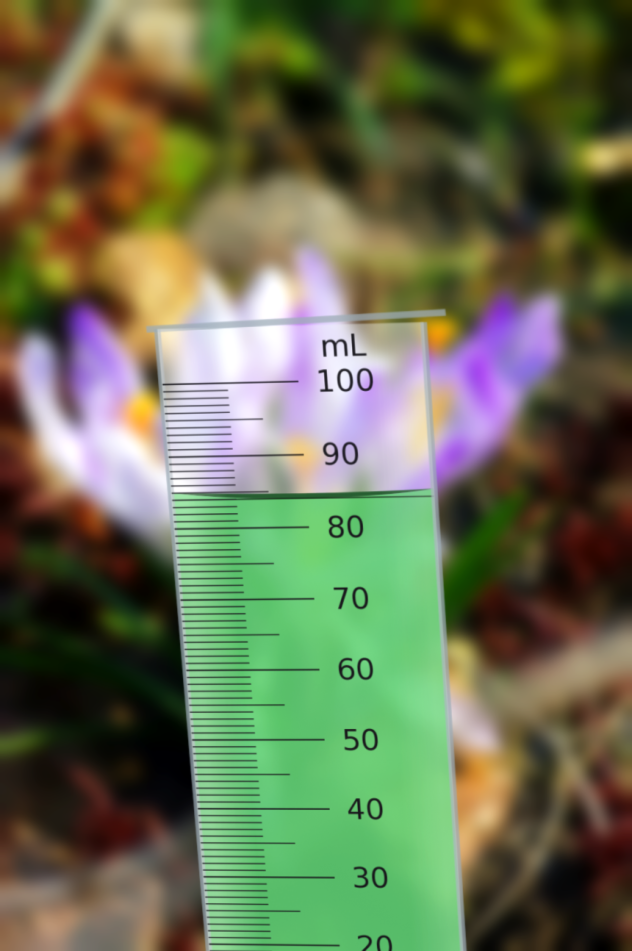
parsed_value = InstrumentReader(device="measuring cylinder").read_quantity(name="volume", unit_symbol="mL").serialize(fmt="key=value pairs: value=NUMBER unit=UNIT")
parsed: value=84 unit=mL
